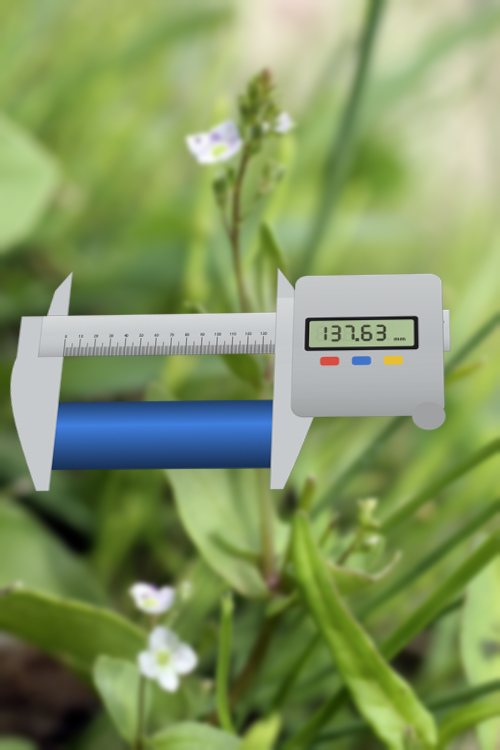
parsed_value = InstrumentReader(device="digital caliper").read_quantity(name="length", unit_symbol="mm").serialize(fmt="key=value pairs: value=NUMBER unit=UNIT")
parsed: value=137.63 unit=mm
